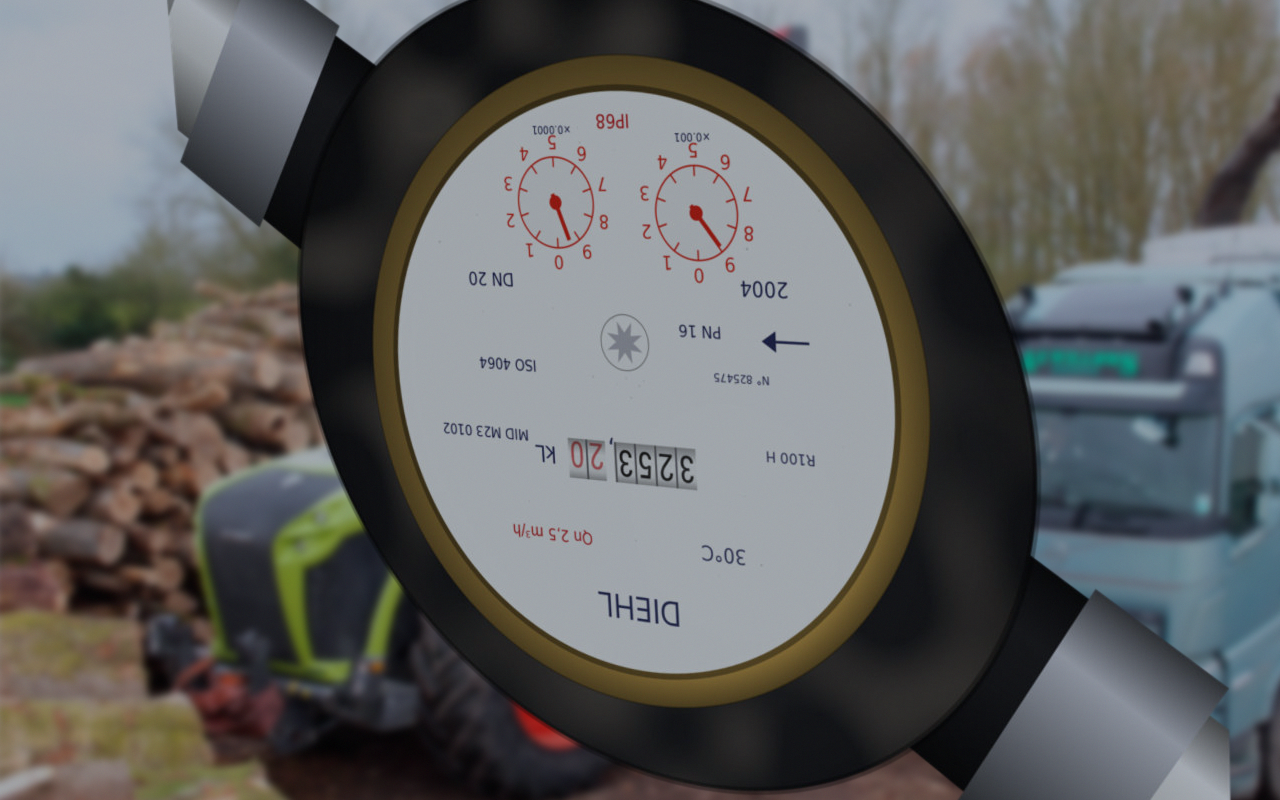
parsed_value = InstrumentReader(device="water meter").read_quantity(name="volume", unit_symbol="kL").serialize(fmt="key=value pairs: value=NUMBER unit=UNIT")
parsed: value=3253.1989 unit=kL
